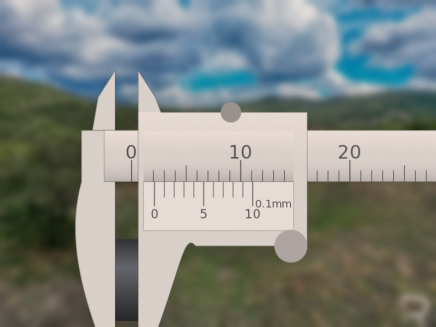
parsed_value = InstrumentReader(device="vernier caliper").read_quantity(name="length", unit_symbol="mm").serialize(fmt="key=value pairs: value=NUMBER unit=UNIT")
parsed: value=2.1 unit=mm
